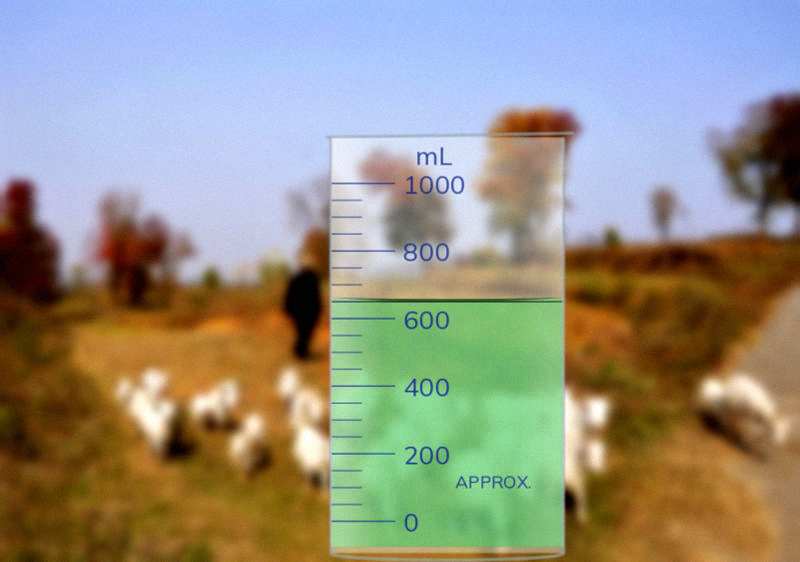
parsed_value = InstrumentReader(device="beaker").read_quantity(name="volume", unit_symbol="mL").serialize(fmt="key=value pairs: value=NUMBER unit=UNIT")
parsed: value=650 unit=mL
